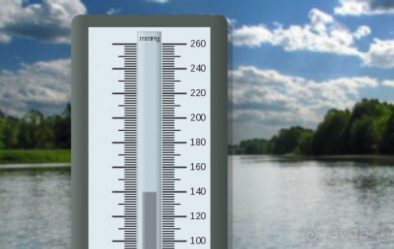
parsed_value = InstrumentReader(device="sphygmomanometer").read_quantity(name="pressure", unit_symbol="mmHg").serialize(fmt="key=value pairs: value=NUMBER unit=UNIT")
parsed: value=140 unit=mmHg
